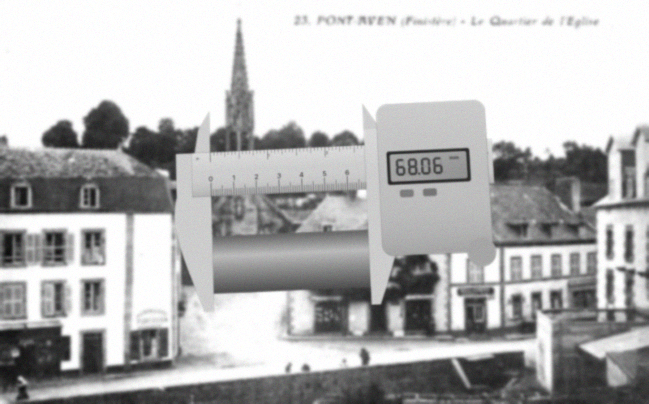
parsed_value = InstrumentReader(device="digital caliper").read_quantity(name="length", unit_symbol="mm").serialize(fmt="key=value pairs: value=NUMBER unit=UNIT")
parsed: value=68.06 unit=mm
